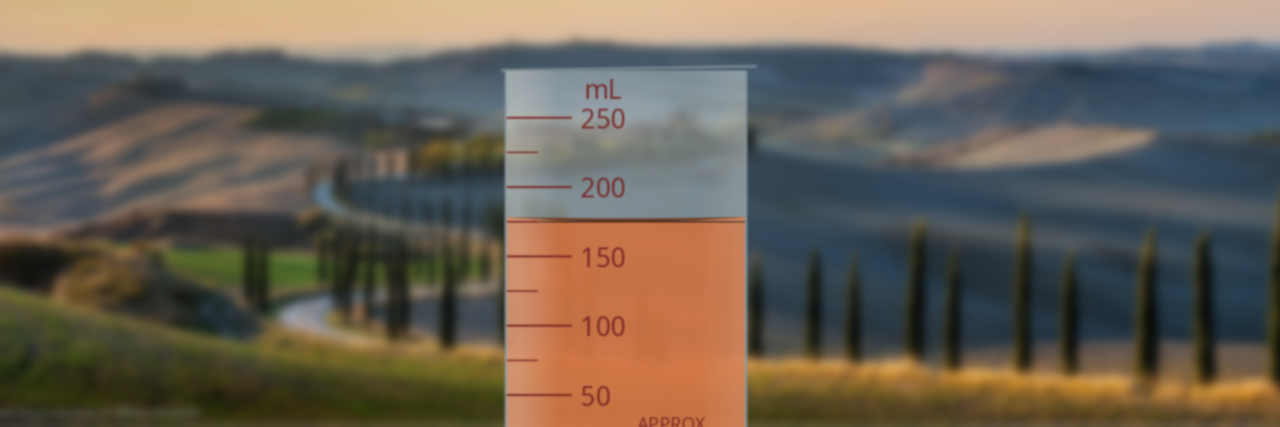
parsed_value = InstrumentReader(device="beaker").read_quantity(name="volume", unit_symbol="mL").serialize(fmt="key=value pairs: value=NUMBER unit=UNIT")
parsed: value=175 unit=mL
